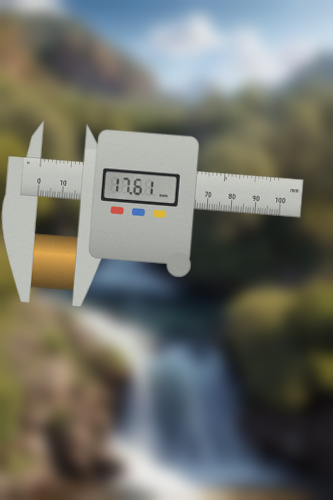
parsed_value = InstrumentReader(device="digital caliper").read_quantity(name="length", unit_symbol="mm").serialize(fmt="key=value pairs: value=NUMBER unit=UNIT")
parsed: value=17.61 unit=mm
